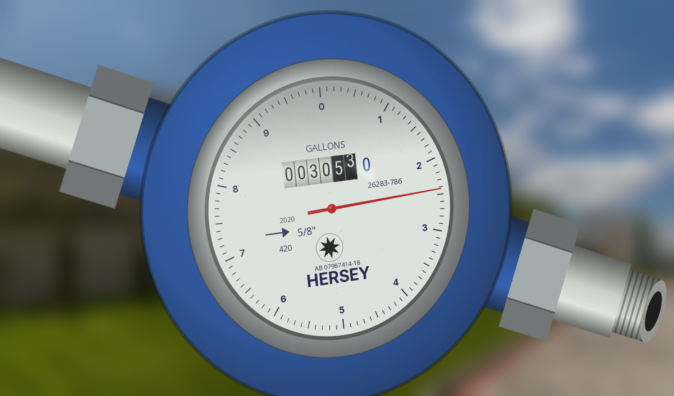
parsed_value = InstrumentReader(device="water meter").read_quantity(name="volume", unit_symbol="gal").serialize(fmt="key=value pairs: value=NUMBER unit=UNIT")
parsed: value=30532.4 unit=gal
